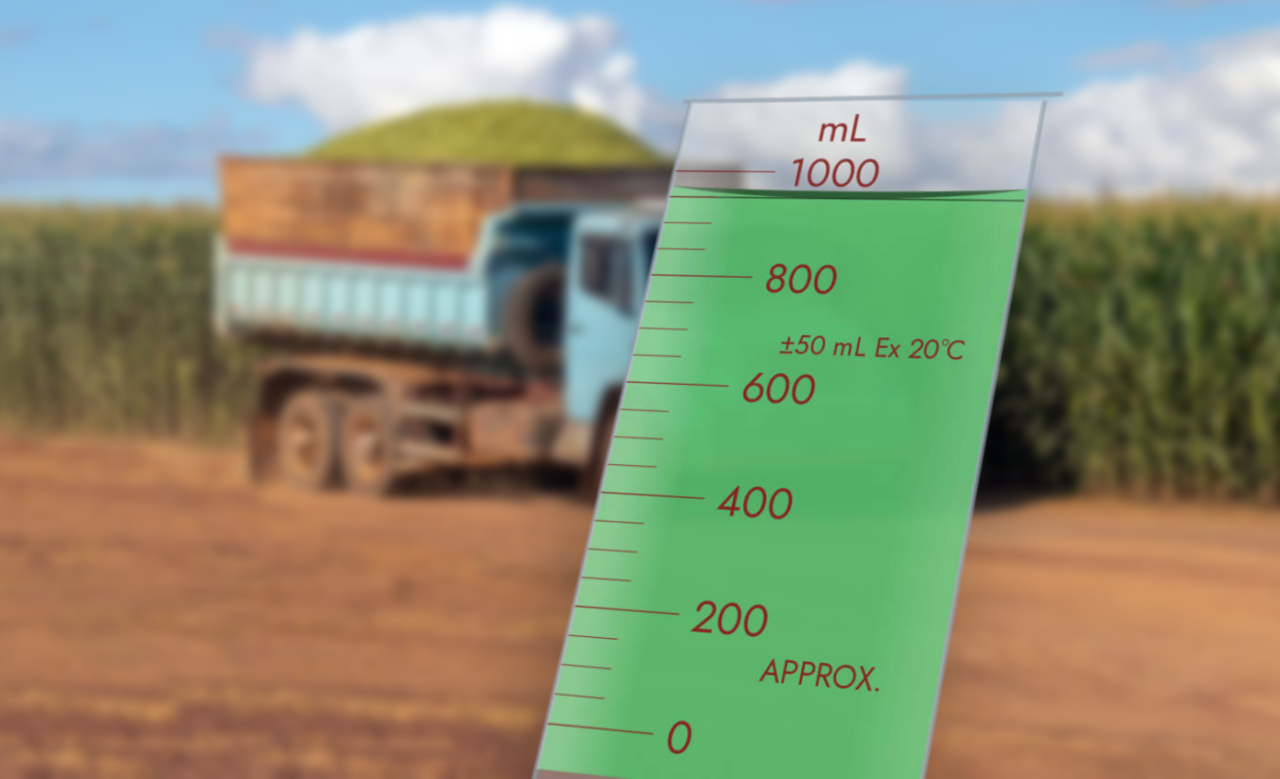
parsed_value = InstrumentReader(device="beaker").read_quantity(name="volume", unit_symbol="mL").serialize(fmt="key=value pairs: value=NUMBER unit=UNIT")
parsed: value=950 unit=mL
